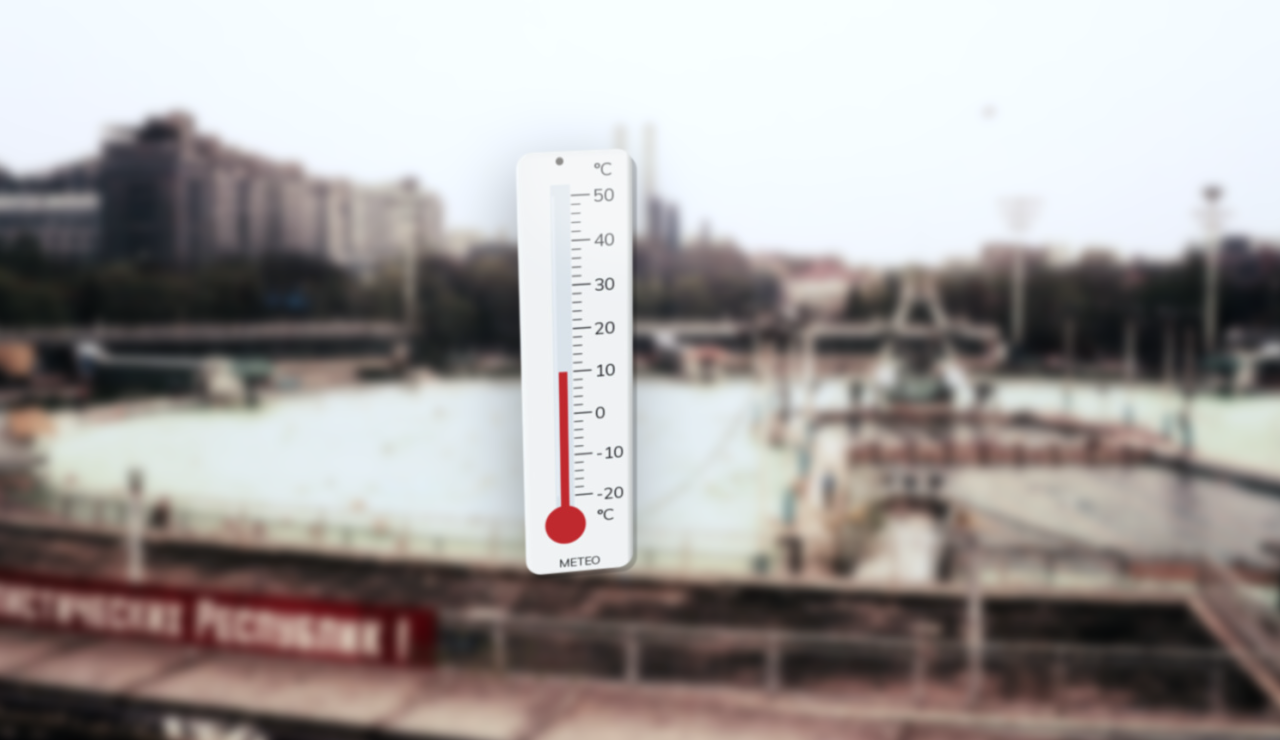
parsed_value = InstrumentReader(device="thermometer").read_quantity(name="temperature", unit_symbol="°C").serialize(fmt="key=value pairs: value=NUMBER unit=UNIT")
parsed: value=10 unit=°C
